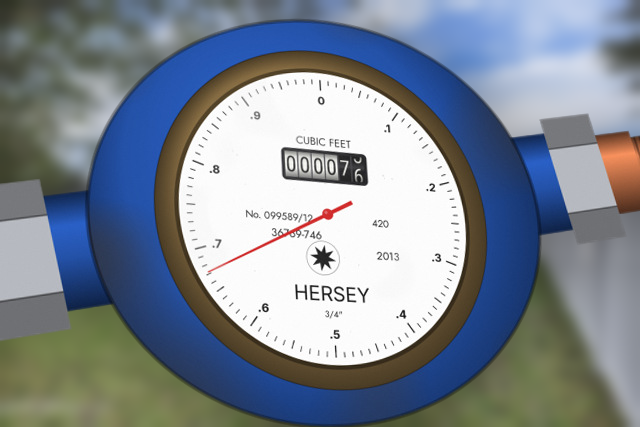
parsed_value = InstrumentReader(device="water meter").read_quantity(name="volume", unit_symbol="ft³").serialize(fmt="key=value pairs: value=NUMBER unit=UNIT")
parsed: value=75.67 unit=ft³
